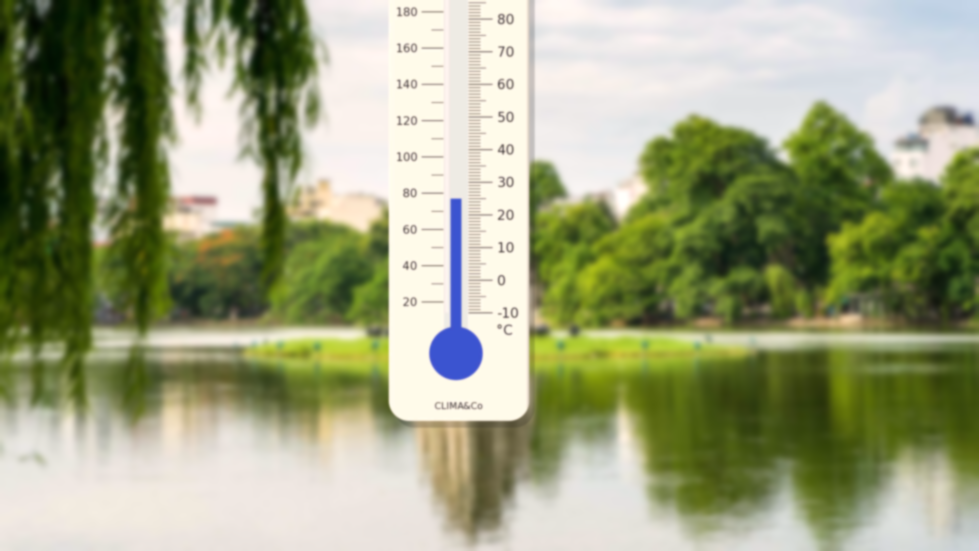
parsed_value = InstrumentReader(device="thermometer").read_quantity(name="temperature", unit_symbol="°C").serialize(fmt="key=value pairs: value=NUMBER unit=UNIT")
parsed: value=25 unit=°C
